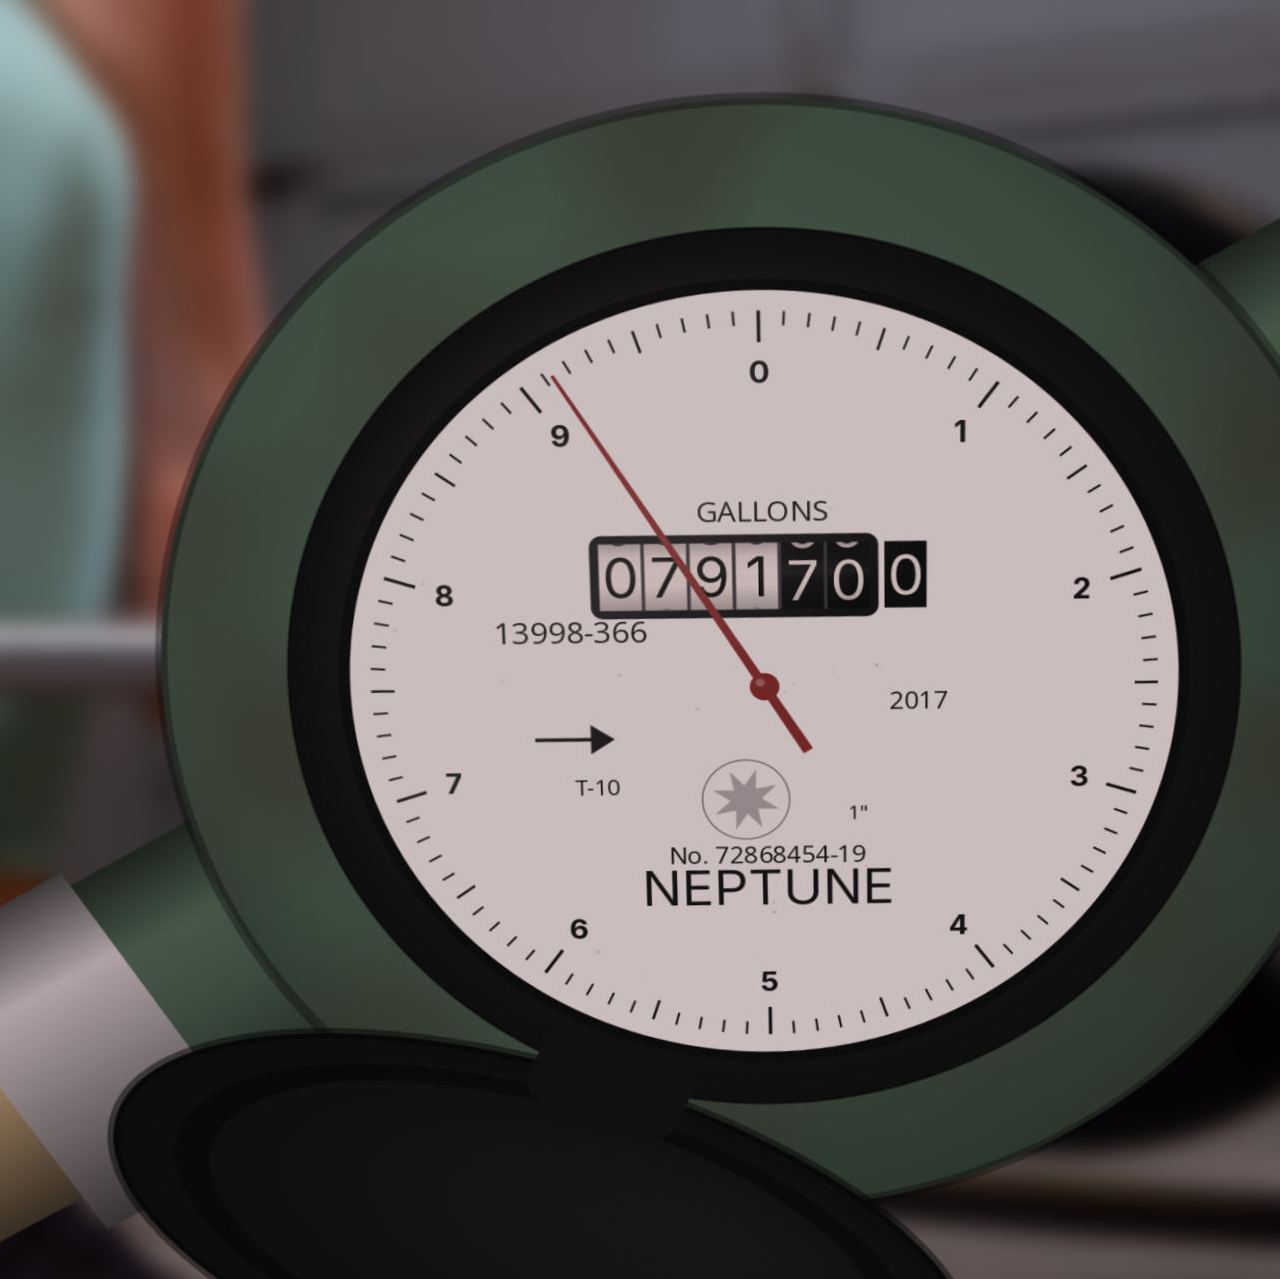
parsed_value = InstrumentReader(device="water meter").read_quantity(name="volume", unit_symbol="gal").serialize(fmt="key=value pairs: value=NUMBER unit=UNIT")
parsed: value=791699.1 unit=gal
